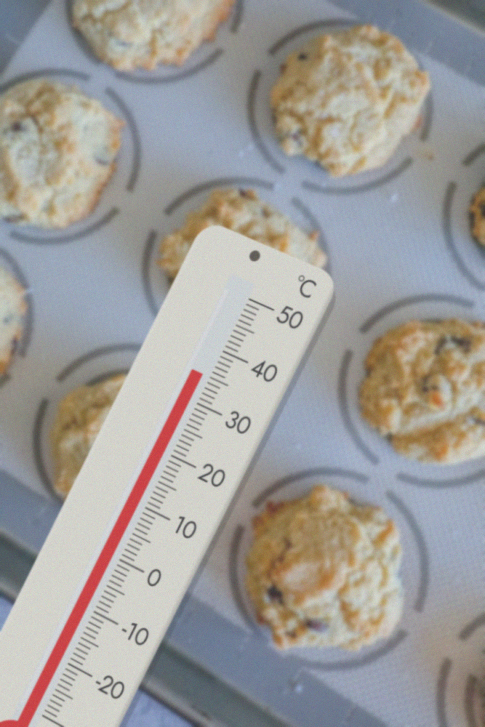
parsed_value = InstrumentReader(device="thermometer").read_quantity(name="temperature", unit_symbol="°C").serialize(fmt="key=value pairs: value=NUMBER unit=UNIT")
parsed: value=35 unit=°C
